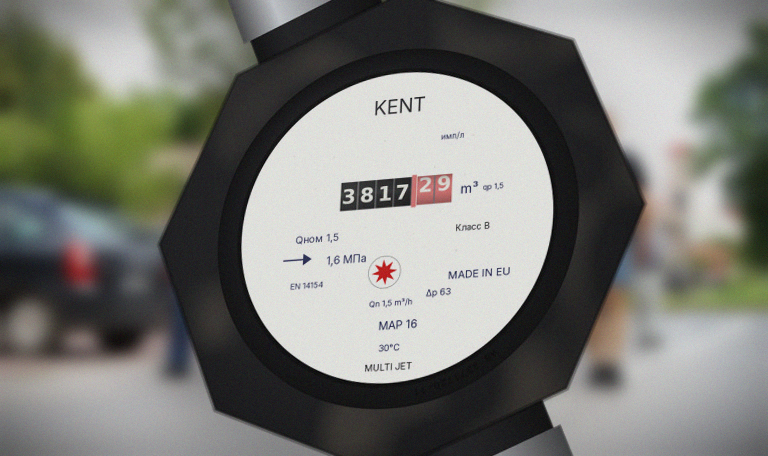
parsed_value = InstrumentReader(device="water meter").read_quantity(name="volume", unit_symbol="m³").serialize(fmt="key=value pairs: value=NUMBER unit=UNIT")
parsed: value=3817.29 unit=m³
